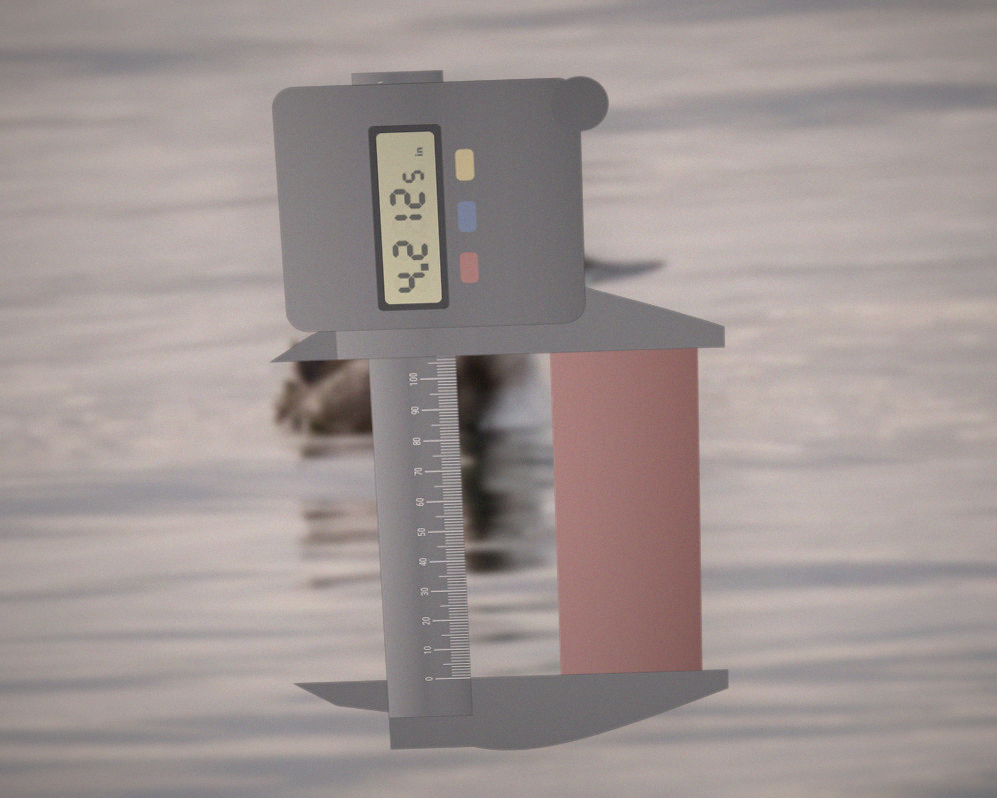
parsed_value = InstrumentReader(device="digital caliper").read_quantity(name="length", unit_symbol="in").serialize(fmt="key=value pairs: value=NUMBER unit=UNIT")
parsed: value=4.2125 unit=in
